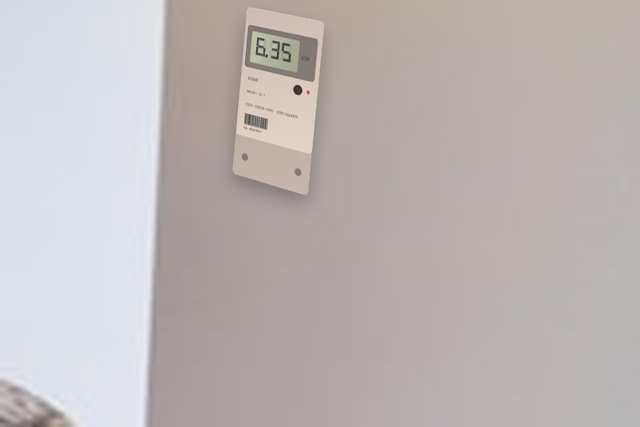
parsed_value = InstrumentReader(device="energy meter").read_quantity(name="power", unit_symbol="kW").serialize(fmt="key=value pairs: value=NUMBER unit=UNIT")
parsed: value=6.35 unit=kW
